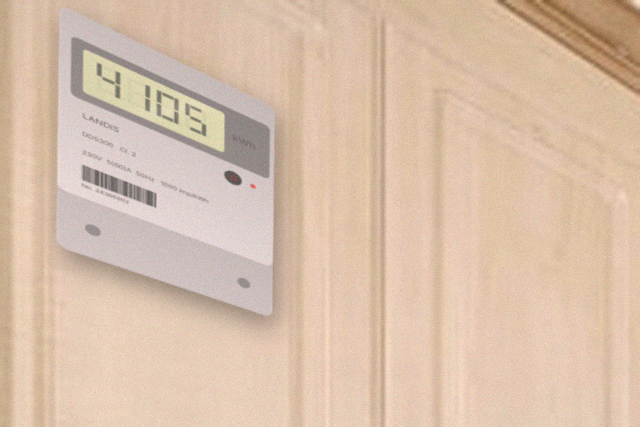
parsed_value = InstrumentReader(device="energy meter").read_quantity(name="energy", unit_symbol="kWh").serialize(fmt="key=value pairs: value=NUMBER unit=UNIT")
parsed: value=4105 unit=kWh
